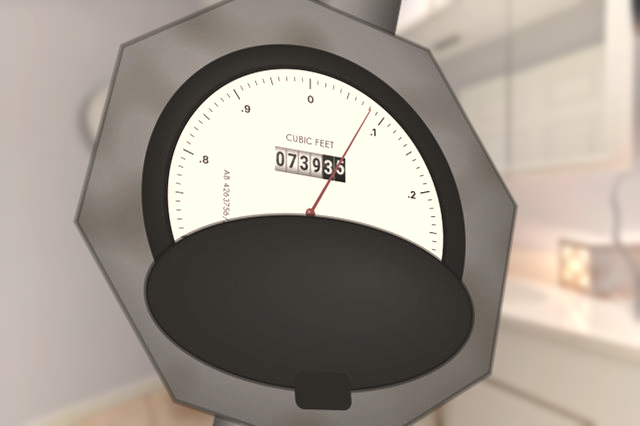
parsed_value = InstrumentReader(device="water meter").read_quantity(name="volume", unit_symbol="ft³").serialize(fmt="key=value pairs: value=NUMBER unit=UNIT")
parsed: value=73935.08 unit=ft³
